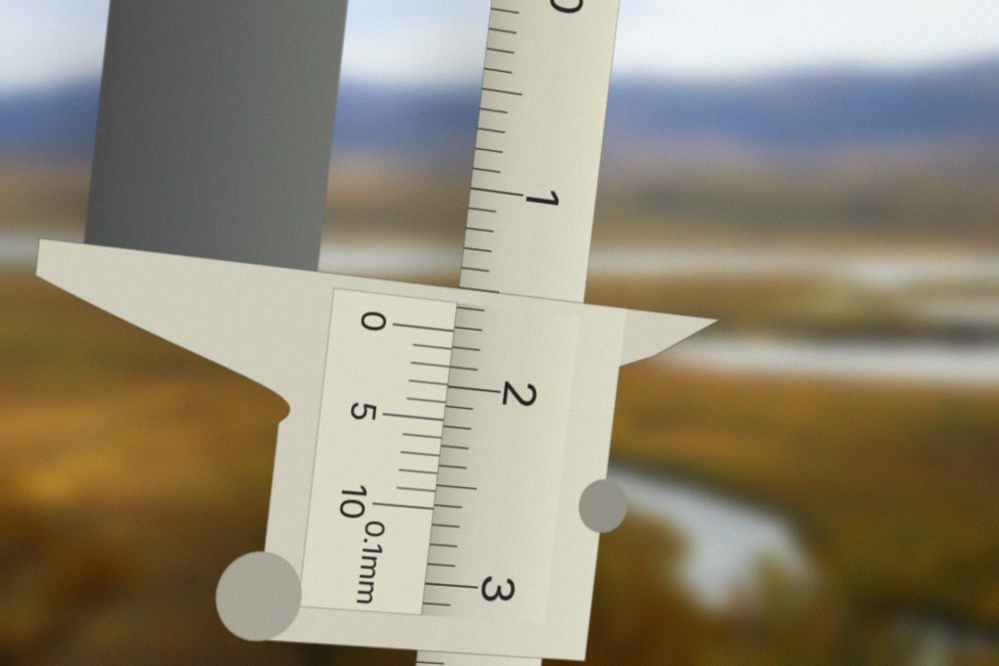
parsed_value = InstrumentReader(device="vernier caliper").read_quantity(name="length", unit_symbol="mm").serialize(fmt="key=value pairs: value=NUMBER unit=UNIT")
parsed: value=17.2 unit=mm
